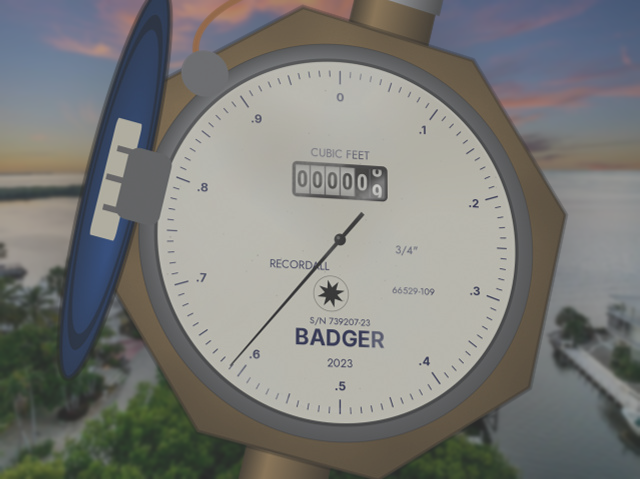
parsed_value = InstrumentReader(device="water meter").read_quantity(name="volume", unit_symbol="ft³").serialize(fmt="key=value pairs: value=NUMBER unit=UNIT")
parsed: value=8.61 unit=ft³
